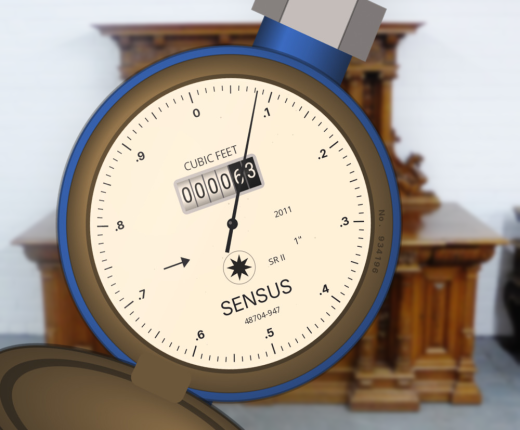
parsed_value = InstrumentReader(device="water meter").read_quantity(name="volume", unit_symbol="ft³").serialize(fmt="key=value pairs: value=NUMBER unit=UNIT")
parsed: value=63.08 unit=ft³
